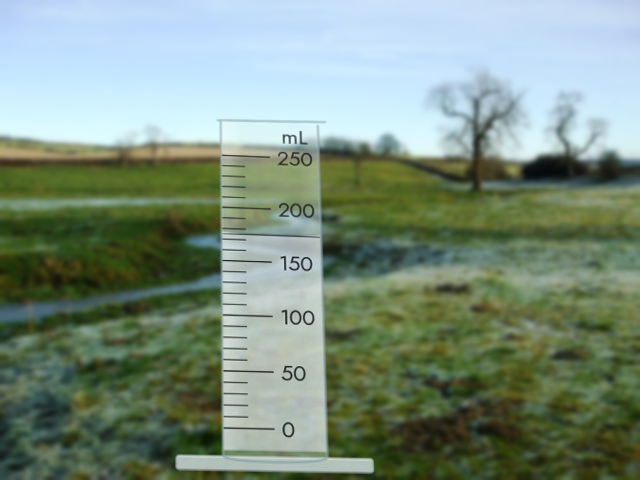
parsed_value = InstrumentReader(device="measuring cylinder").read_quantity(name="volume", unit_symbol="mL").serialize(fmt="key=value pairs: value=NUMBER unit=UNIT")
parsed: value=175 unit=mL
